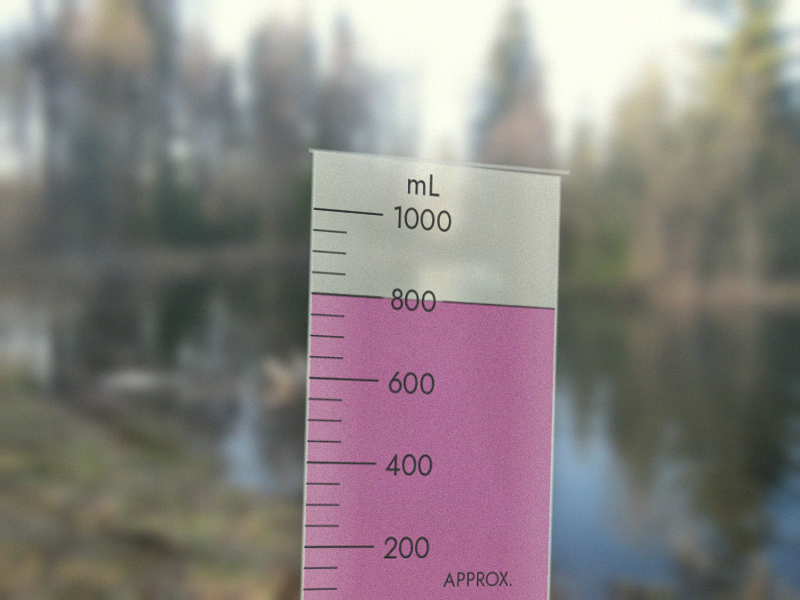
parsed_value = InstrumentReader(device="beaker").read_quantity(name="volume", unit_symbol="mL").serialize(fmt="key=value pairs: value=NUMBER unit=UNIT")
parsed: value=800 unit=mL
